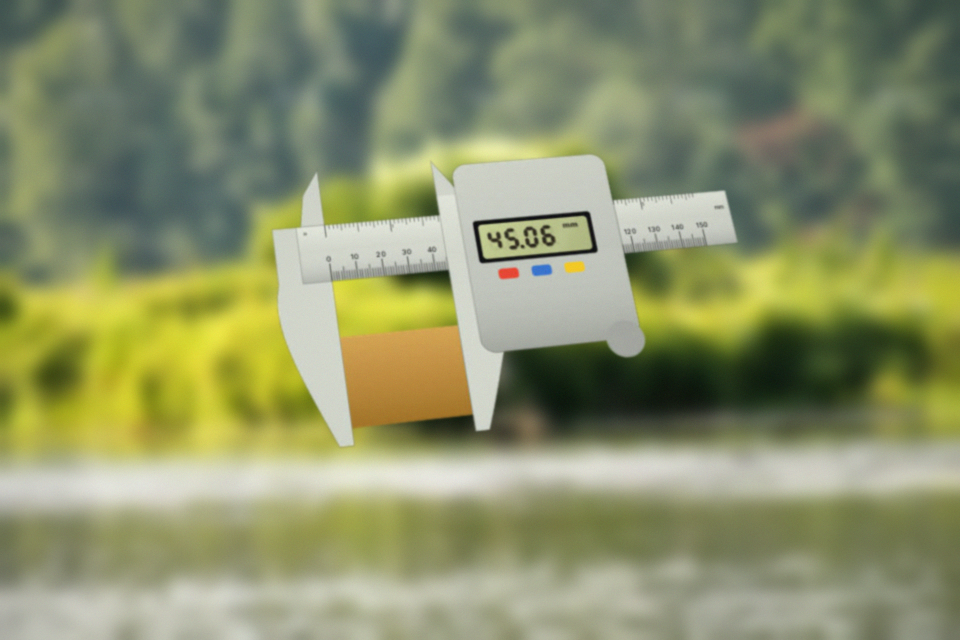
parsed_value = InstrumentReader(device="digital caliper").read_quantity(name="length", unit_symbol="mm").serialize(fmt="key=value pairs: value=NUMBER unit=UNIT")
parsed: value=45.06 unit=mm
